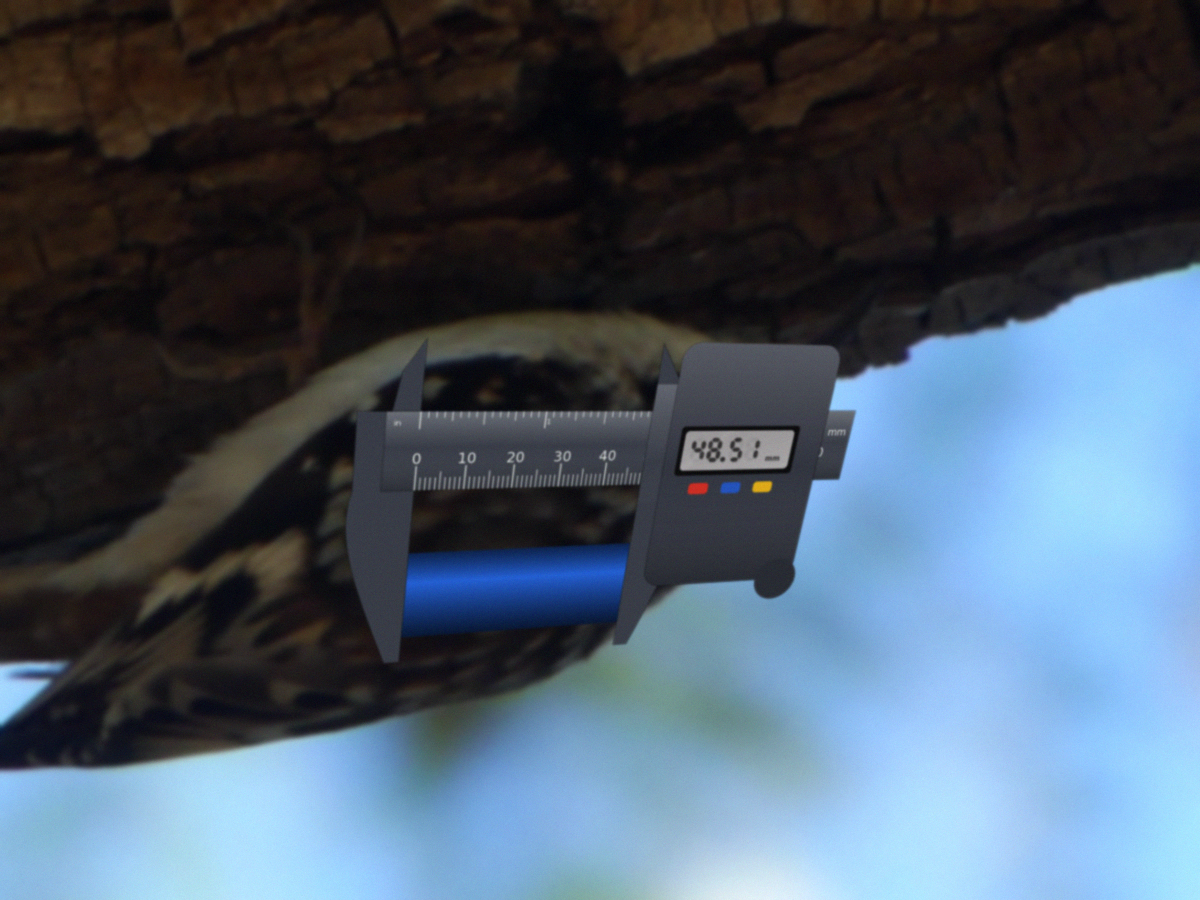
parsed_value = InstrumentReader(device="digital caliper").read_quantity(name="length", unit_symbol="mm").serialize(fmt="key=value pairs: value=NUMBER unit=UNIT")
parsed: value=48.51 unit=mm
